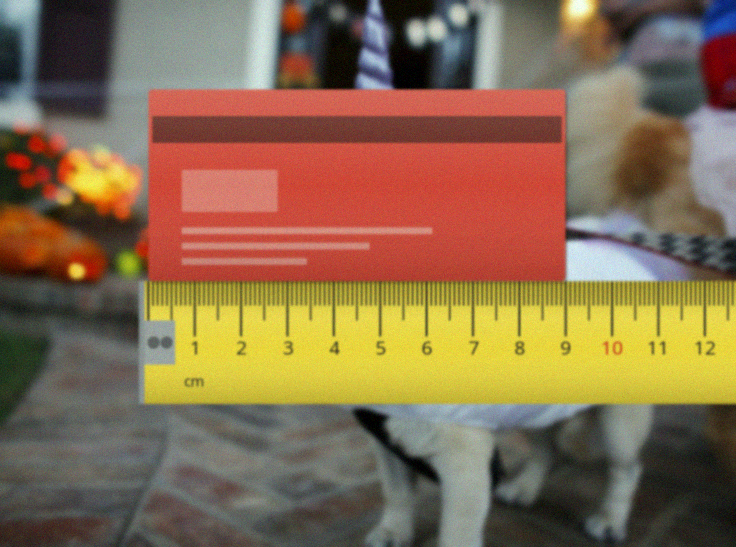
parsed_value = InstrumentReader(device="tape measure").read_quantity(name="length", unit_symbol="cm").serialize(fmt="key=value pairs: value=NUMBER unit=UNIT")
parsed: value=9 unit=cm
